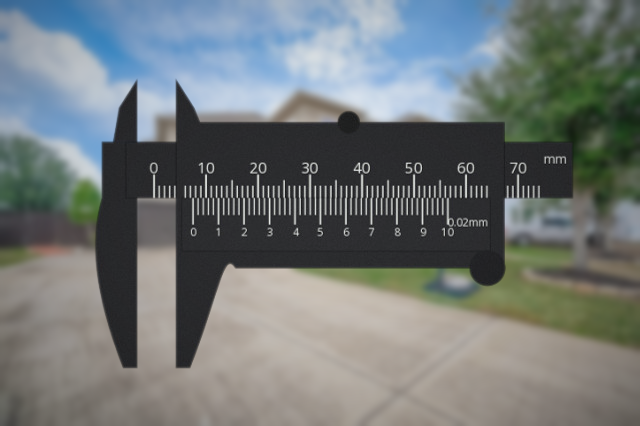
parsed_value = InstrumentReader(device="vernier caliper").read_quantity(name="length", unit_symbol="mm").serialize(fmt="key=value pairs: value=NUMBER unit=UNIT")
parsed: value=7.5 unit=mm
